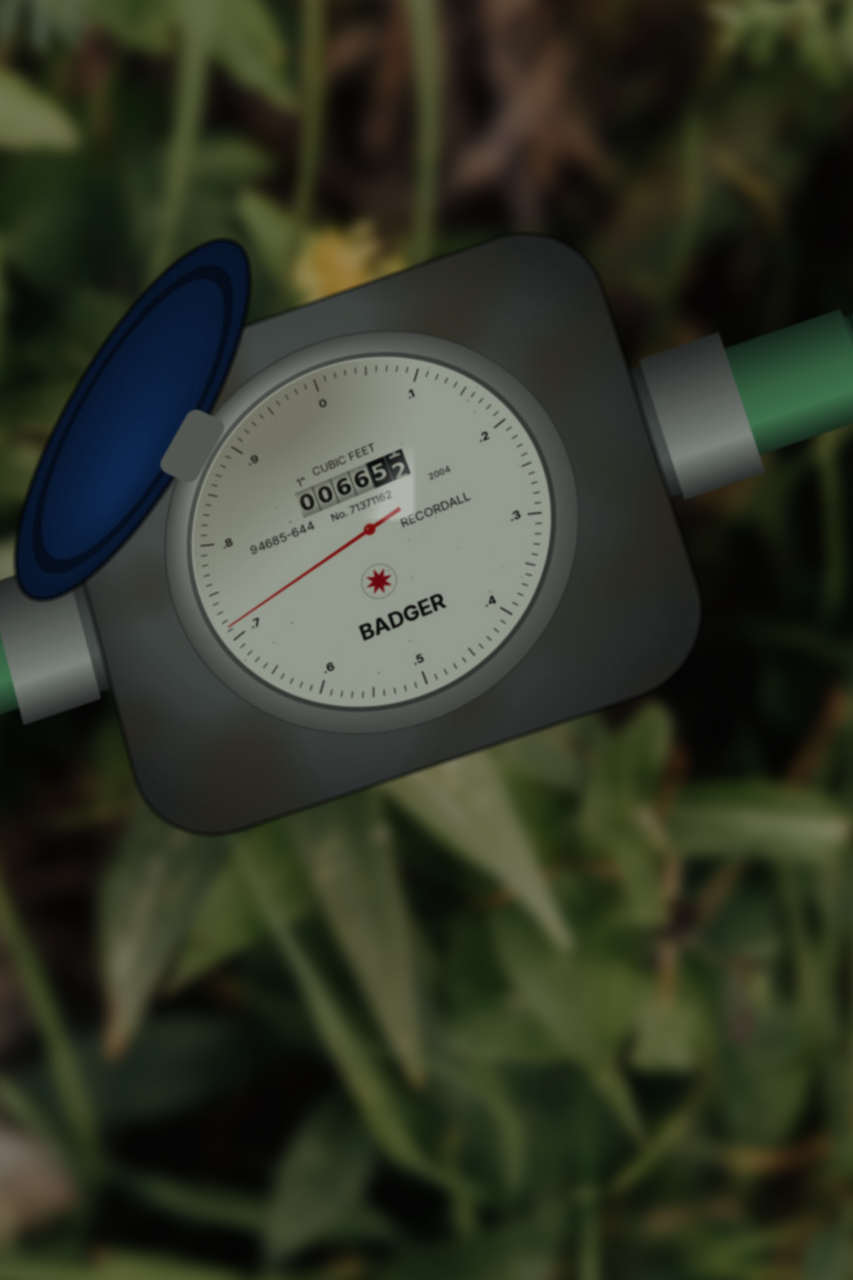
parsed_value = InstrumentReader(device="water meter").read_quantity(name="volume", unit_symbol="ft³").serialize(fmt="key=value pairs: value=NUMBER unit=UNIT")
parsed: value=6651.71 unit=ft³
